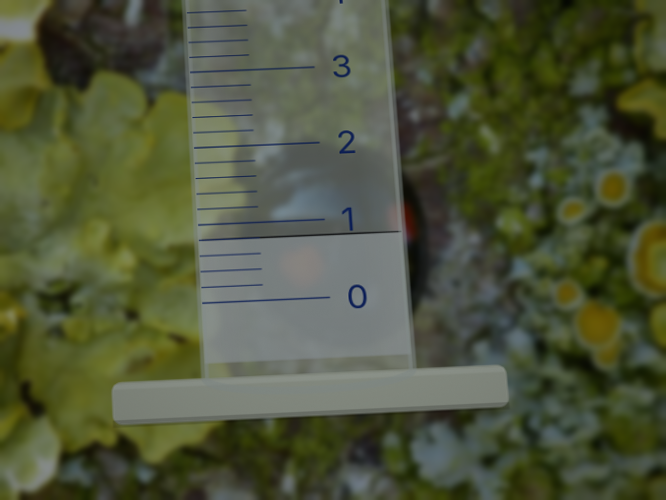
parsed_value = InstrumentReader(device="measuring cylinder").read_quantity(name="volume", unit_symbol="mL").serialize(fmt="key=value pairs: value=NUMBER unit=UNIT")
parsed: value=0.8 unit=mL
